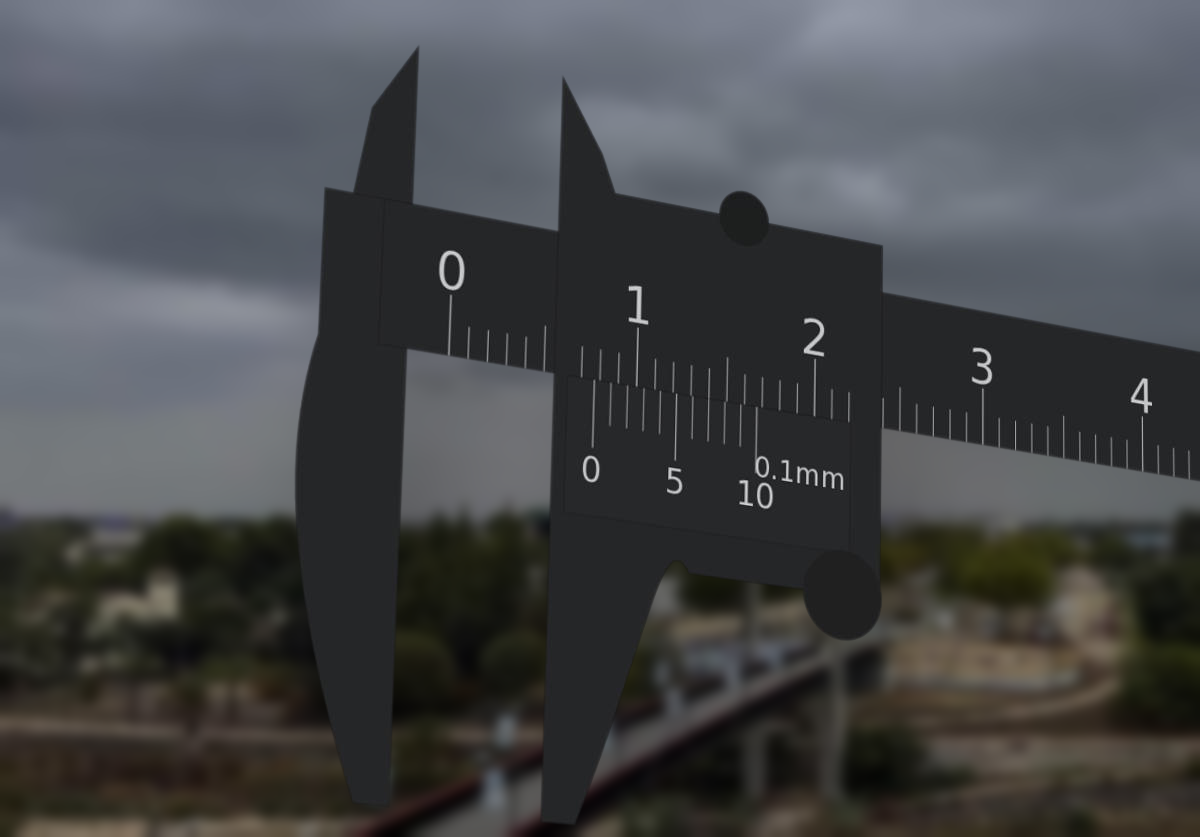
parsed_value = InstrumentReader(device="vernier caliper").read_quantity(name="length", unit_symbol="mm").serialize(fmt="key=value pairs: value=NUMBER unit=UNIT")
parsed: value=7.7 unit=mm
